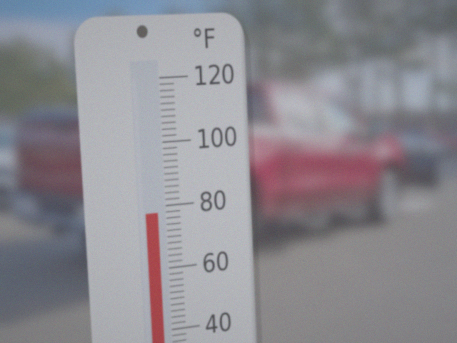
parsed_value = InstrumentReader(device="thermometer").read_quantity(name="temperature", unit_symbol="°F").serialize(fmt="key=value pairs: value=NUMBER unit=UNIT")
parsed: value=78 unit=°F
